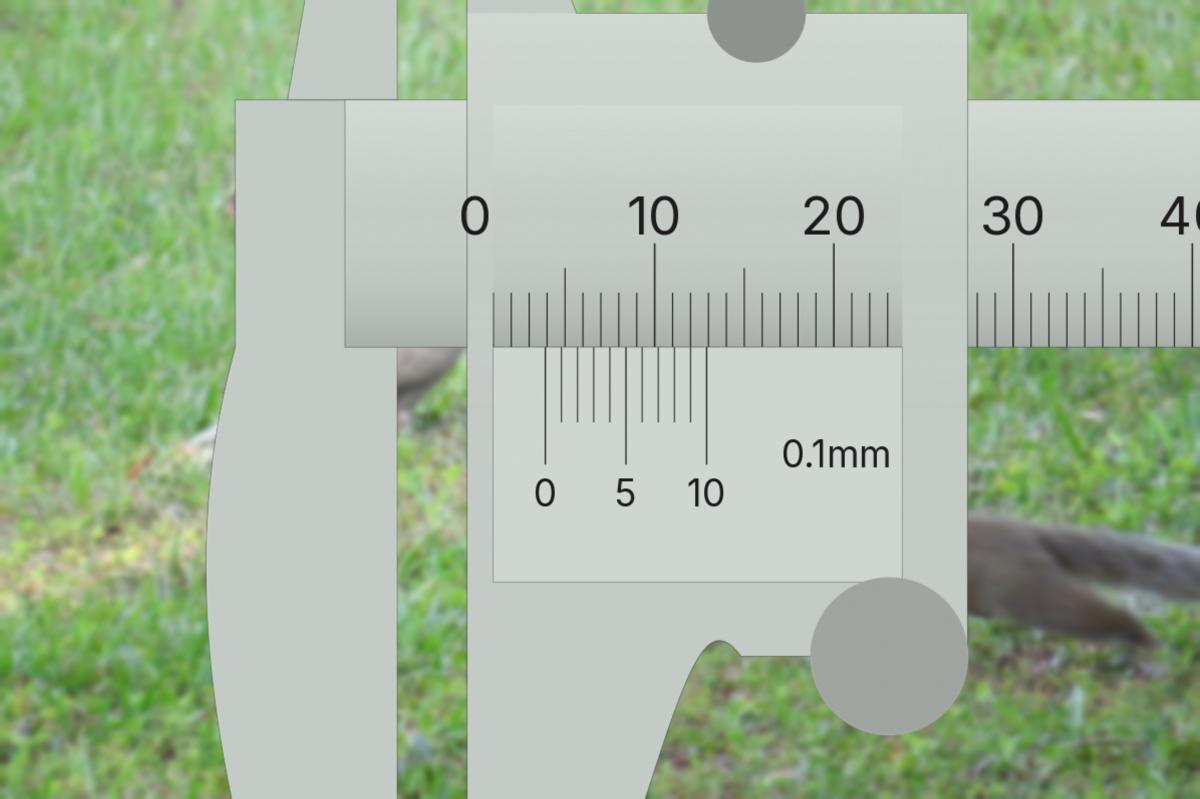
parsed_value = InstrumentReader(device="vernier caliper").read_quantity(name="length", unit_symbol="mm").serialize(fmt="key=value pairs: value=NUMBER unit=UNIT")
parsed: value=3.9 unit=mm
